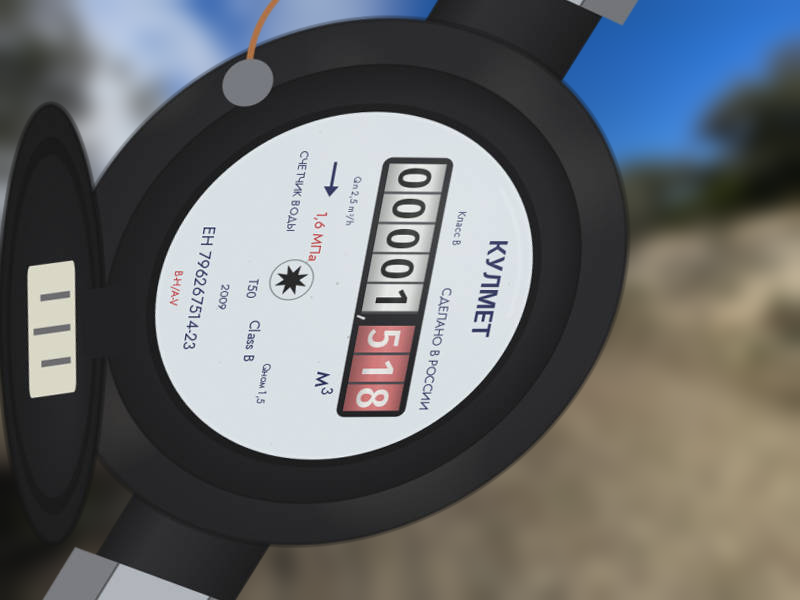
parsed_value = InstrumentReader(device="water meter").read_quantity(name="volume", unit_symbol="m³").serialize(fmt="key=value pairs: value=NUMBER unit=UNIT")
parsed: value=1.518 unit=m³
